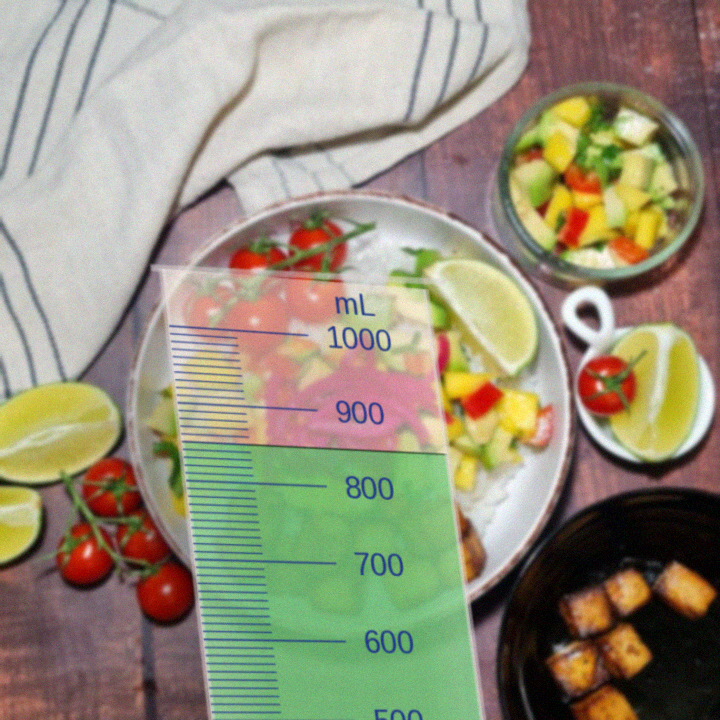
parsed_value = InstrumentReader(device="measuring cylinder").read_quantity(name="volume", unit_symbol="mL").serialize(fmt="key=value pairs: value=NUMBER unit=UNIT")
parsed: value=850 unit=mL
